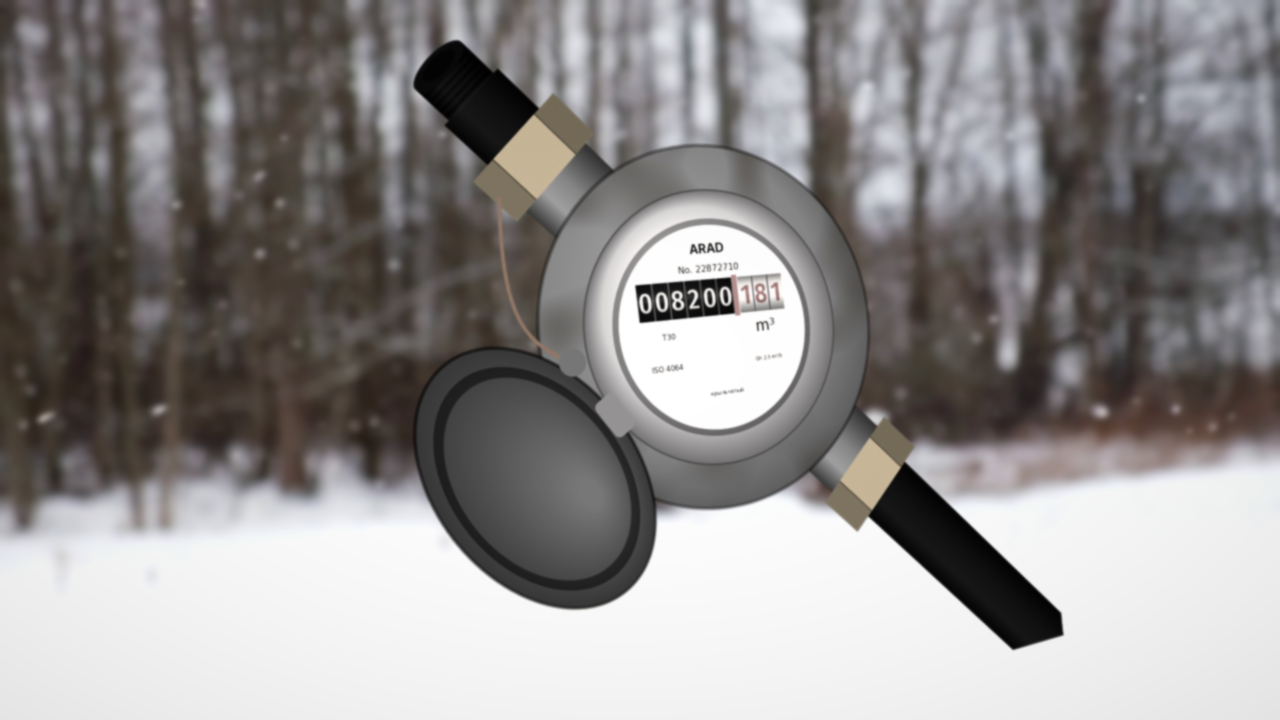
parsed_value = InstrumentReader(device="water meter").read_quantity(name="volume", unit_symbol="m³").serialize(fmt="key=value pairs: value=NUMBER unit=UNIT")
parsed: value=8200.181 unit=m³
